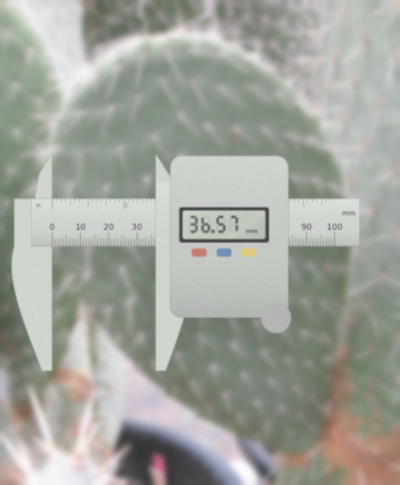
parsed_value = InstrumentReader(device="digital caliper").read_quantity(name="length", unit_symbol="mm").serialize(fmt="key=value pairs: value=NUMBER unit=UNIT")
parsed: value=36.57 unit=mm
